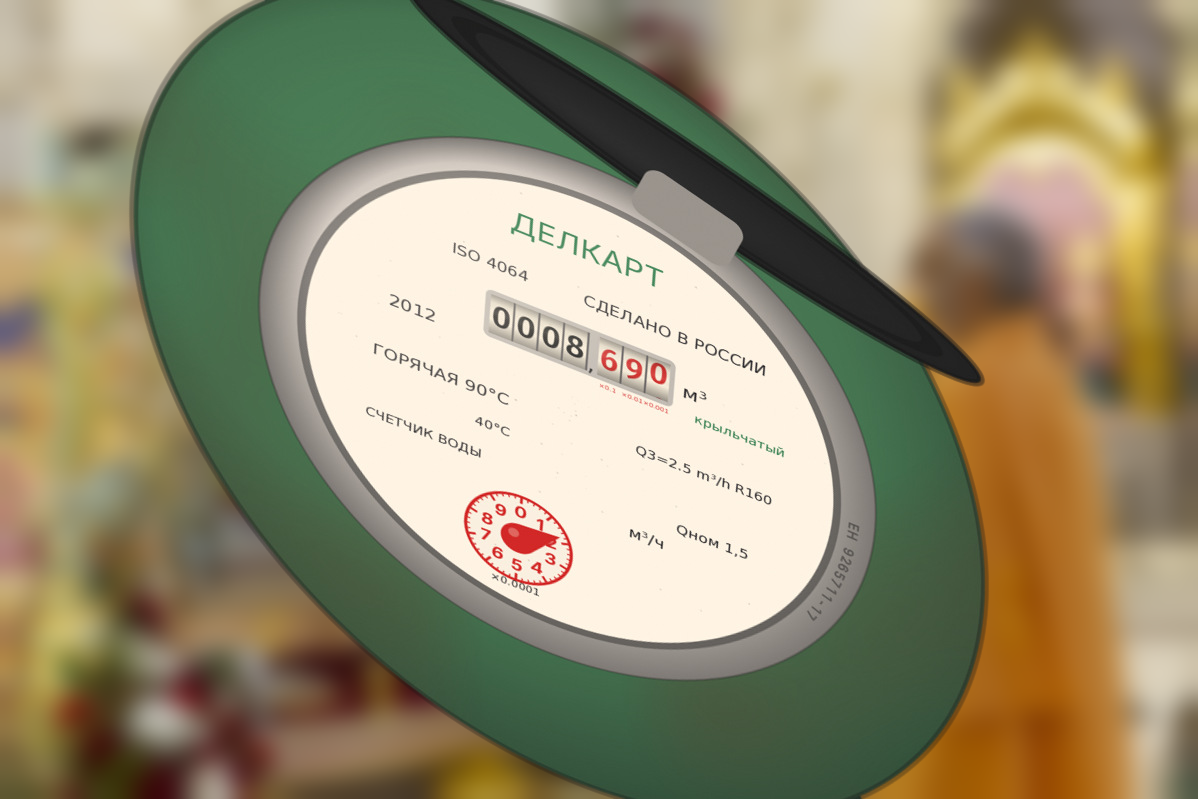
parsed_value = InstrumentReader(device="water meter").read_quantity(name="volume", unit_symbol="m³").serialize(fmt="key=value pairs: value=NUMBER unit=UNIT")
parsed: value=8.6901 unit=m³
